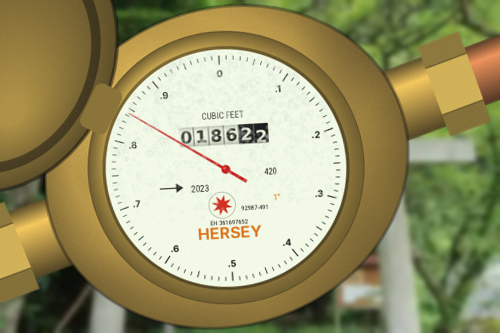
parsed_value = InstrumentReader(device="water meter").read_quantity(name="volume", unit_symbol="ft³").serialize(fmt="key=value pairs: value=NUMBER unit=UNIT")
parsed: value=18621.84 unit=ft³
